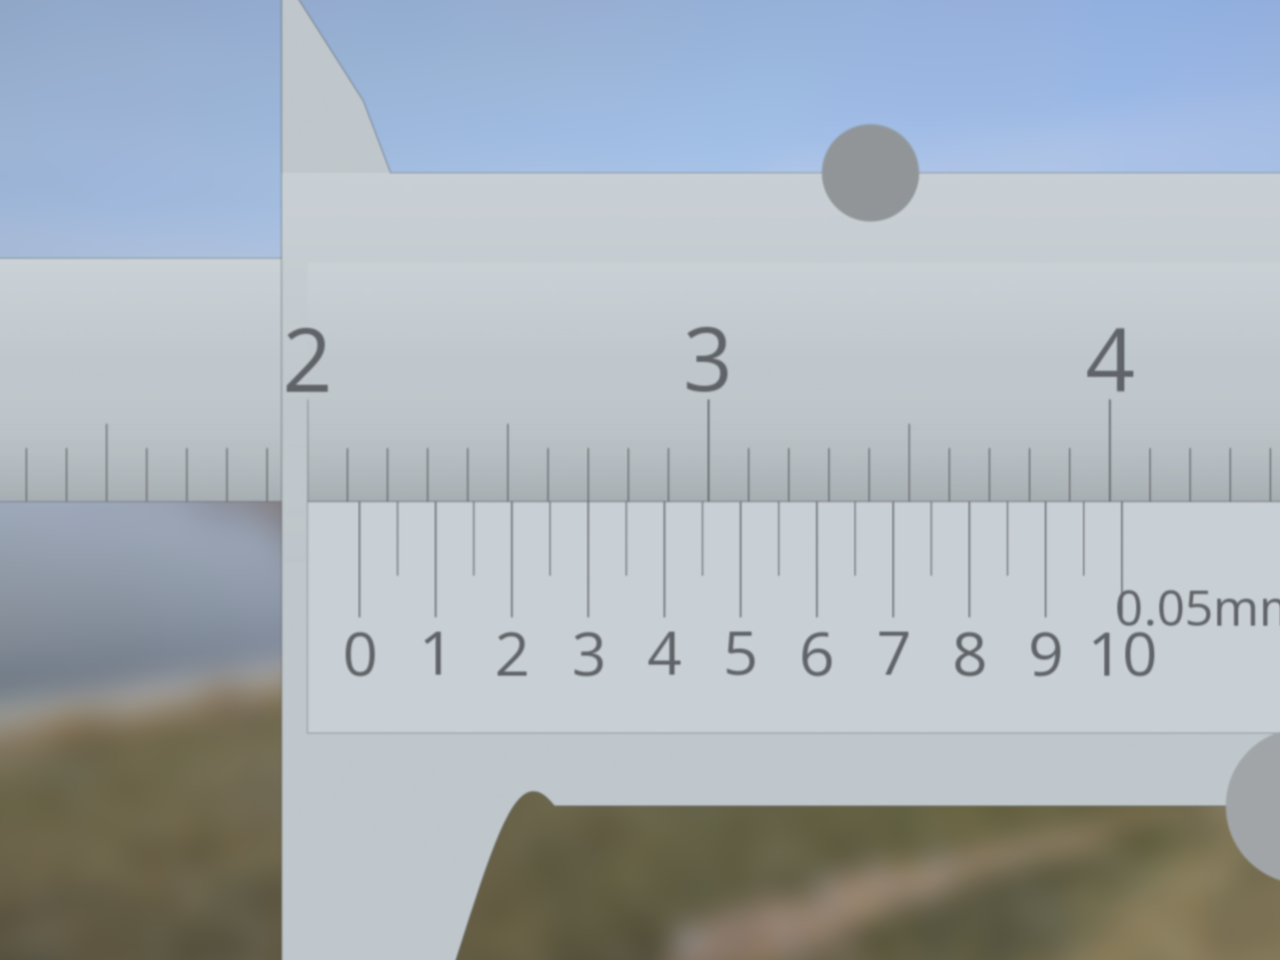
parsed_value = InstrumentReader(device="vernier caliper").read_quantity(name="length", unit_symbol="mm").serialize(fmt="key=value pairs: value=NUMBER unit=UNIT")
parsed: value=21.30 unit=mm
